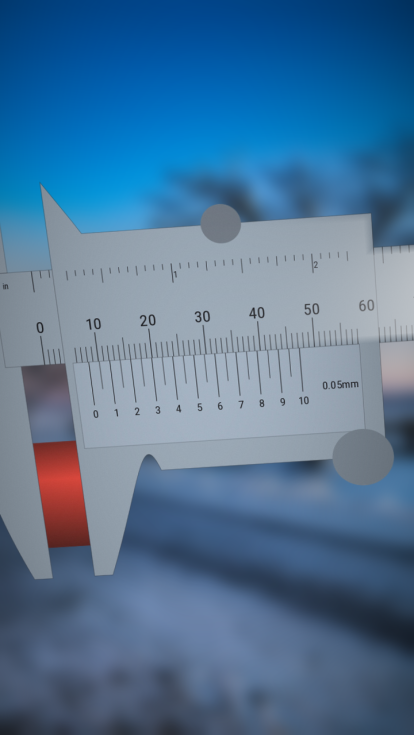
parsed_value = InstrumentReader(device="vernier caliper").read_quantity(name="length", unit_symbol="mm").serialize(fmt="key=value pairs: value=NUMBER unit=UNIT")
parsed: value=8.2 unit=mm
